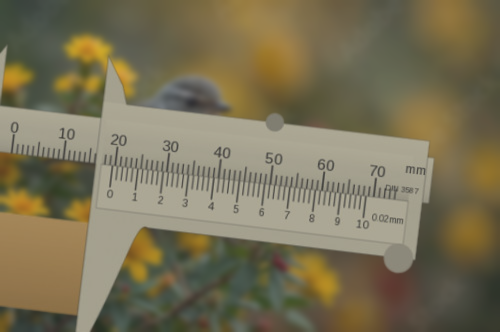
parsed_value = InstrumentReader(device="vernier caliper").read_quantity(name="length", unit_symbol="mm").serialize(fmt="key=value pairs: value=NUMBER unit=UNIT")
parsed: value=19.5 unit=mm
